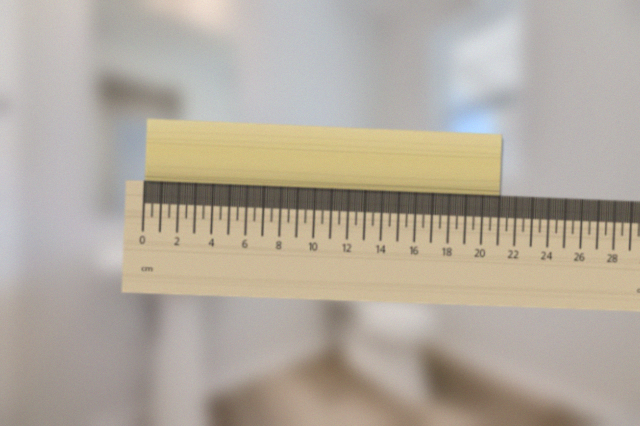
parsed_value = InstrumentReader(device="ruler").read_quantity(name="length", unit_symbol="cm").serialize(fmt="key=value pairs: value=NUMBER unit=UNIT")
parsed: value=21 unit=cm
